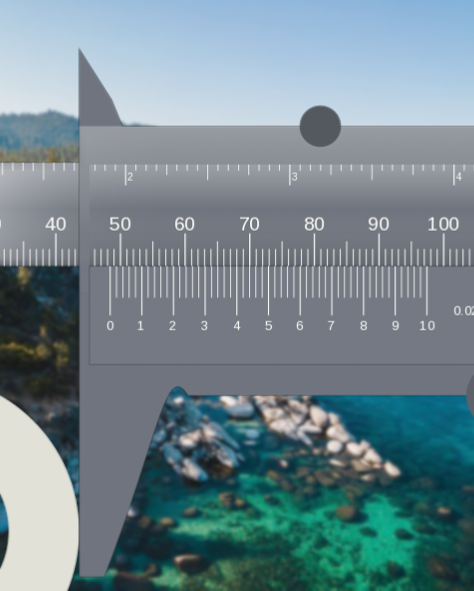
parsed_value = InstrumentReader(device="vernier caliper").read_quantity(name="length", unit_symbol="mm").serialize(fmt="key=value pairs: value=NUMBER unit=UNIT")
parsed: value=48.4 unit=mm
